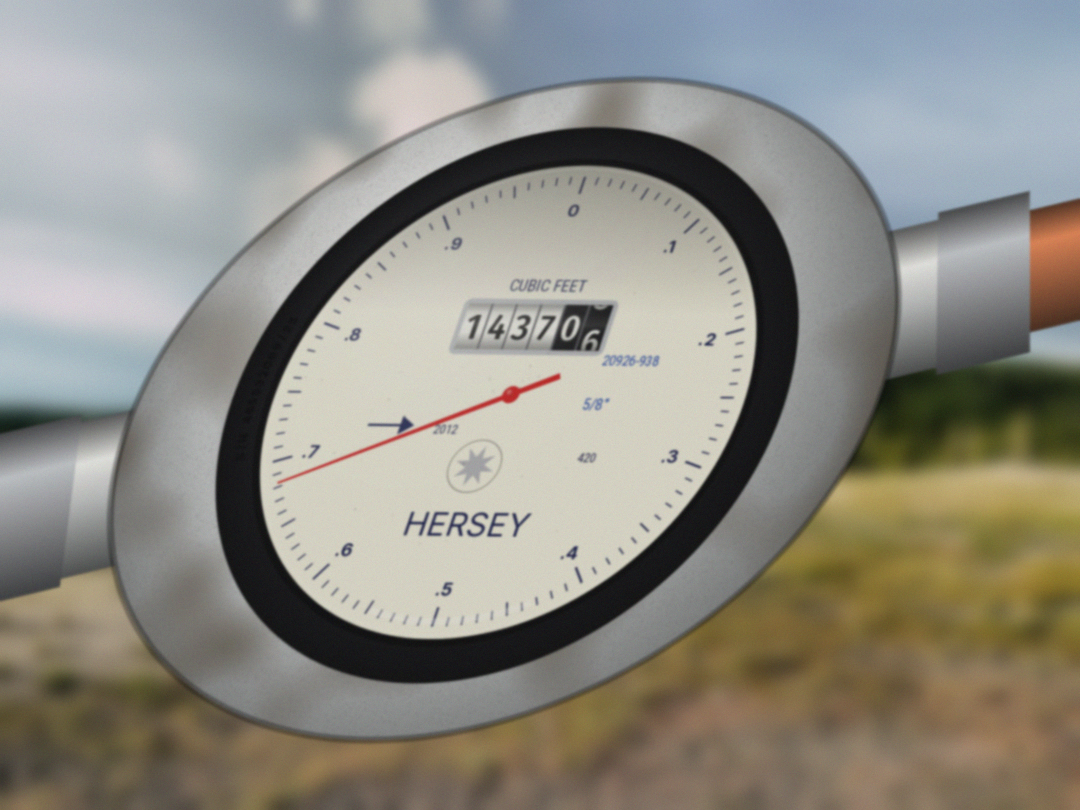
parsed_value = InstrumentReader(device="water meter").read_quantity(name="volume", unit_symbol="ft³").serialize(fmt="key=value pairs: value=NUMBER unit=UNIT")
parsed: value=143705.68 unit=ft³
